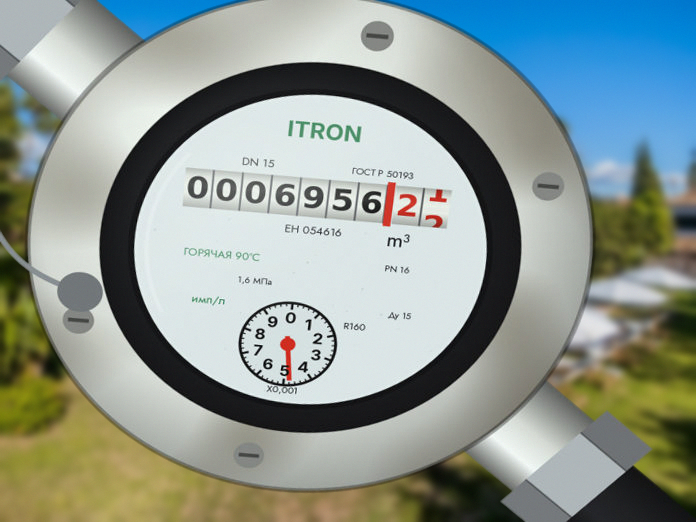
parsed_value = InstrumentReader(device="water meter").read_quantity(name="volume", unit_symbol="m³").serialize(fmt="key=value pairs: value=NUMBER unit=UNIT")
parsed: value=6956.214 unit=m³
